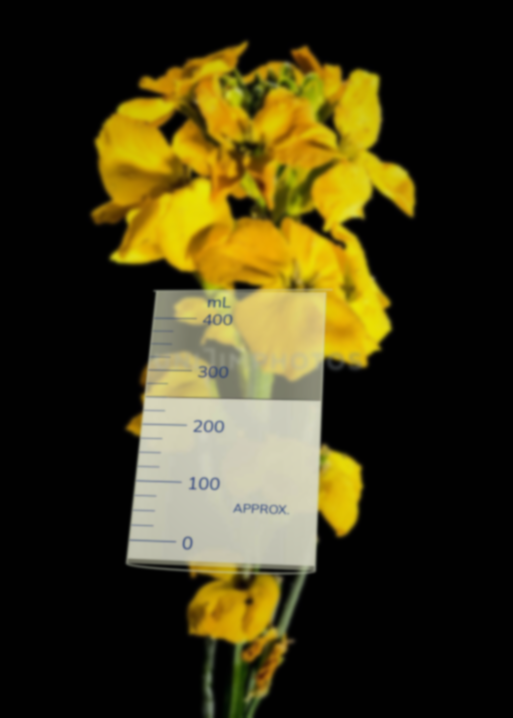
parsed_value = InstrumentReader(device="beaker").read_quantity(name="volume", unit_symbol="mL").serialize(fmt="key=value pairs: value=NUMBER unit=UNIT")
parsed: value=250 unit=mL
